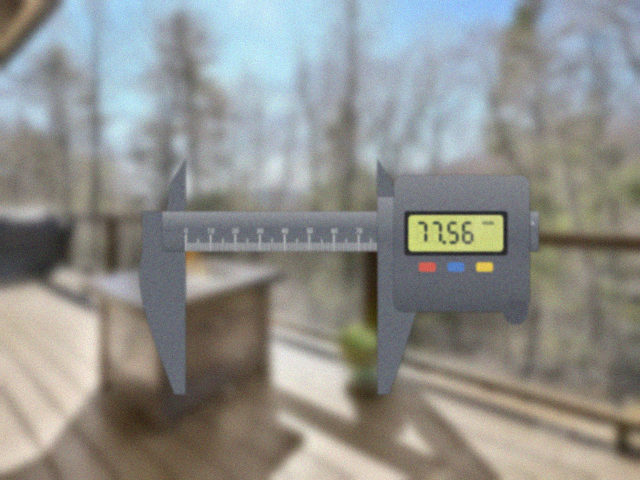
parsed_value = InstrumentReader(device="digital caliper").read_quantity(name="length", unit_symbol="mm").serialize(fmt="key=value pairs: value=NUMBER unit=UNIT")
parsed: value=77.56 unit=mm
